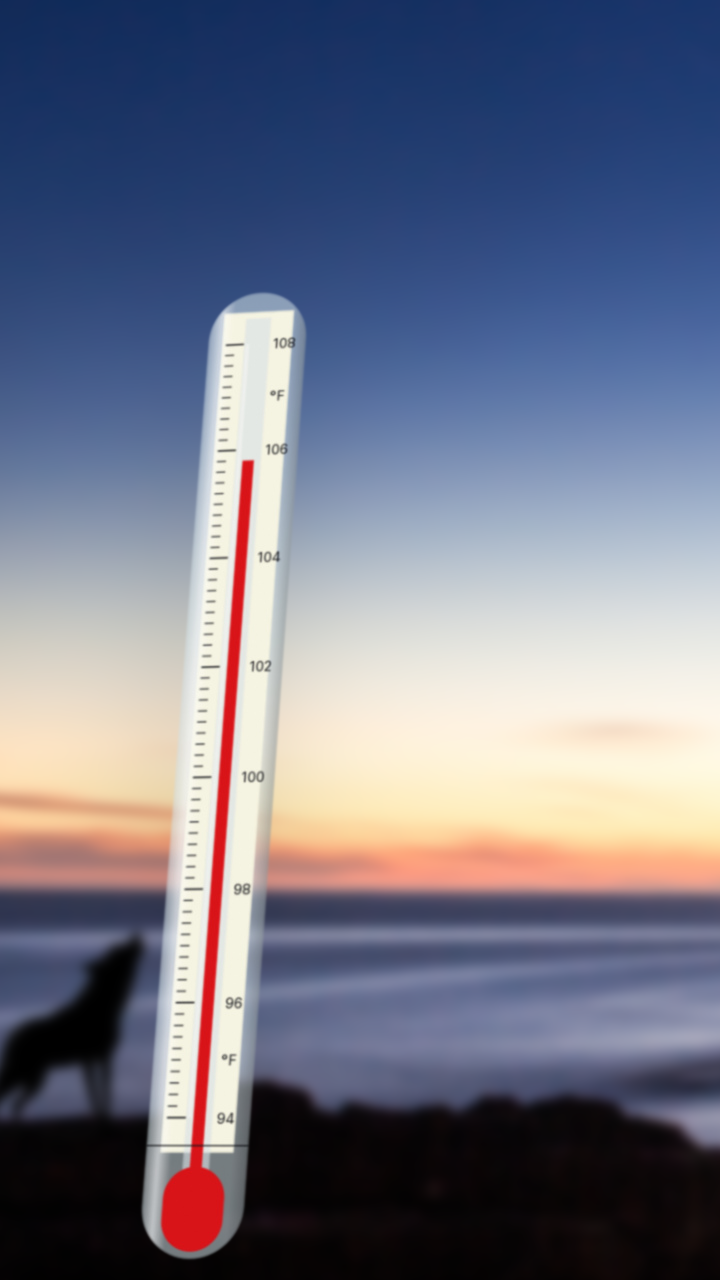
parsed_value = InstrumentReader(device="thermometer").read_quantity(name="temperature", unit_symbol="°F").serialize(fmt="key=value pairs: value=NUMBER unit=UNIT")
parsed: value=105.8 unit=°F
